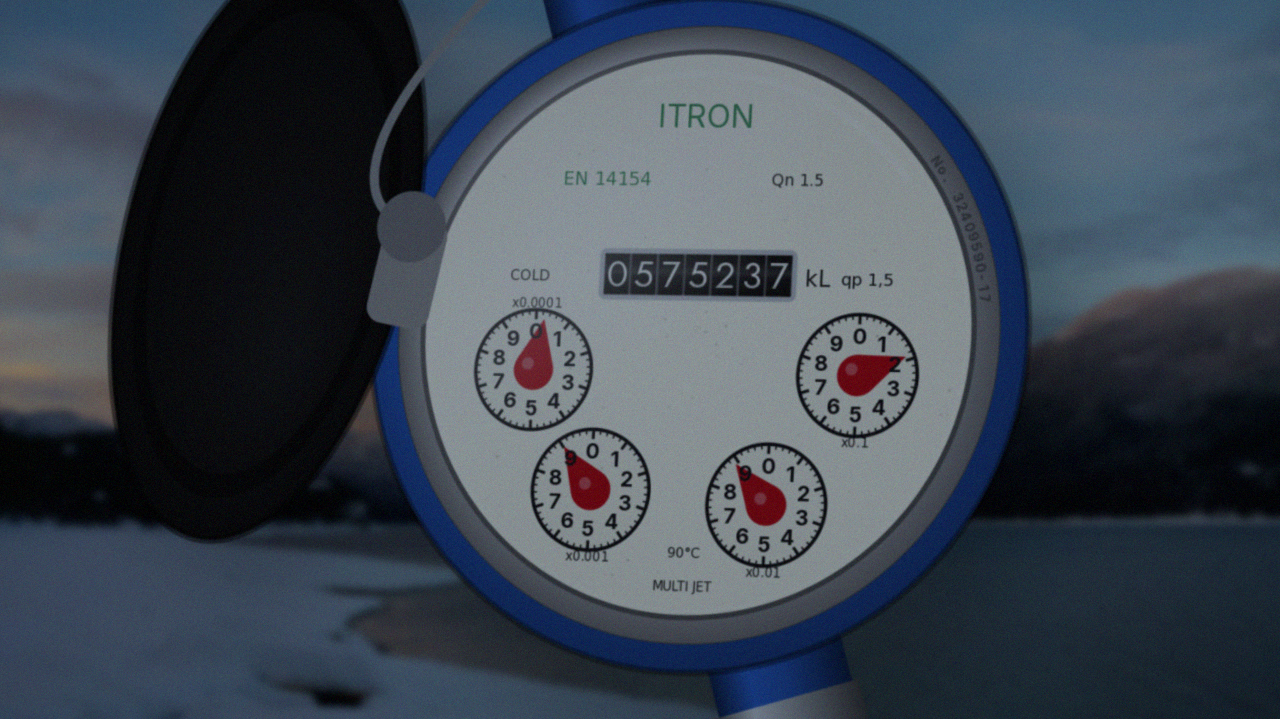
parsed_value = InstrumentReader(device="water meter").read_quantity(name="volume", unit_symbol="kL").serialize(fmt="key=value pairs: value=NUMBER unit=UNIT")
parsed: value=575237.1890 unit=kL
